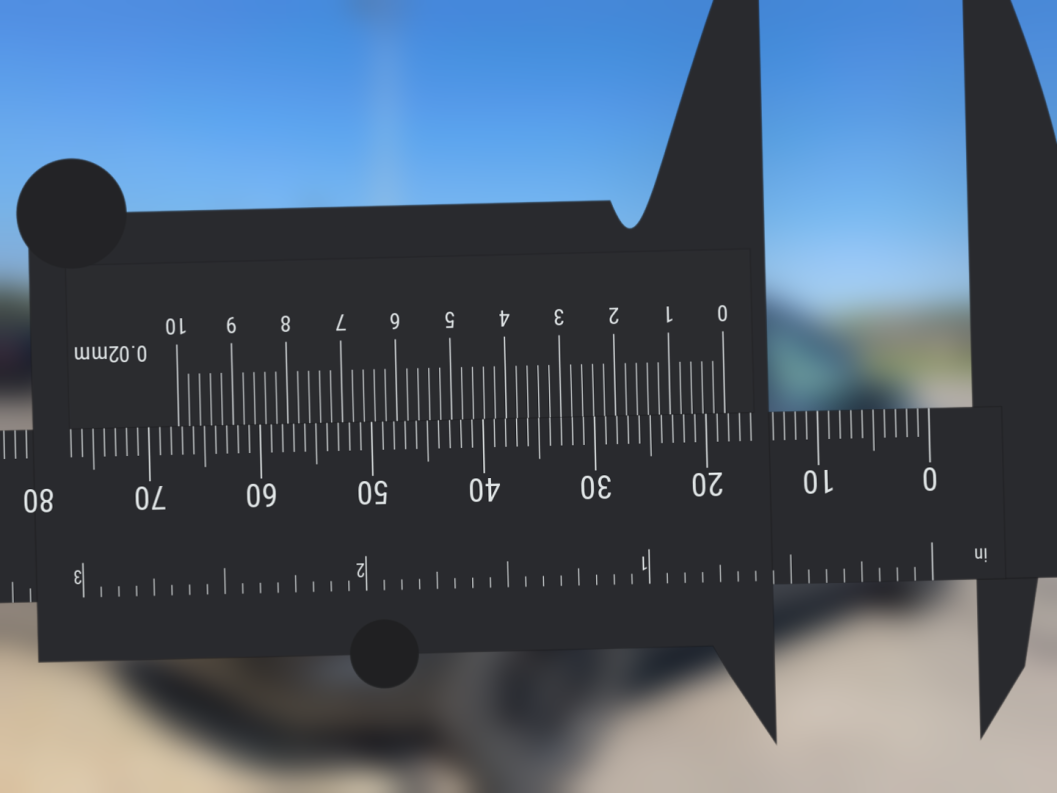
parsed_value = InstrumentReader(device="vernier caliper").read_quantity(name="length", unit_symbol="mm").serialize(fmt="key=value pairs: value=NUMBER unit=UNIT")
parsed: value=18.3 unit=mm
